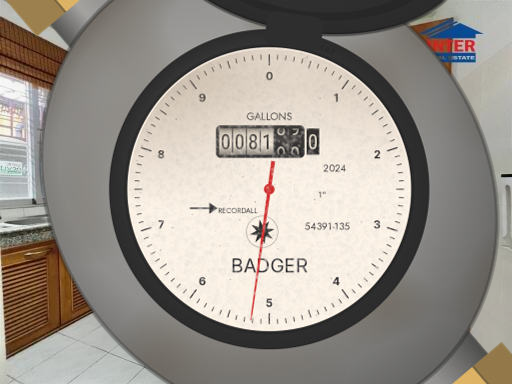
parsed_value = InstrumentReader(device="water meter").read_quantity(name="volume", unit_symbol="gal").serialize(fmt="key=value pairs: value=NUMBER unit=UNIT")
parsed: value=81895.2 unit=gal
